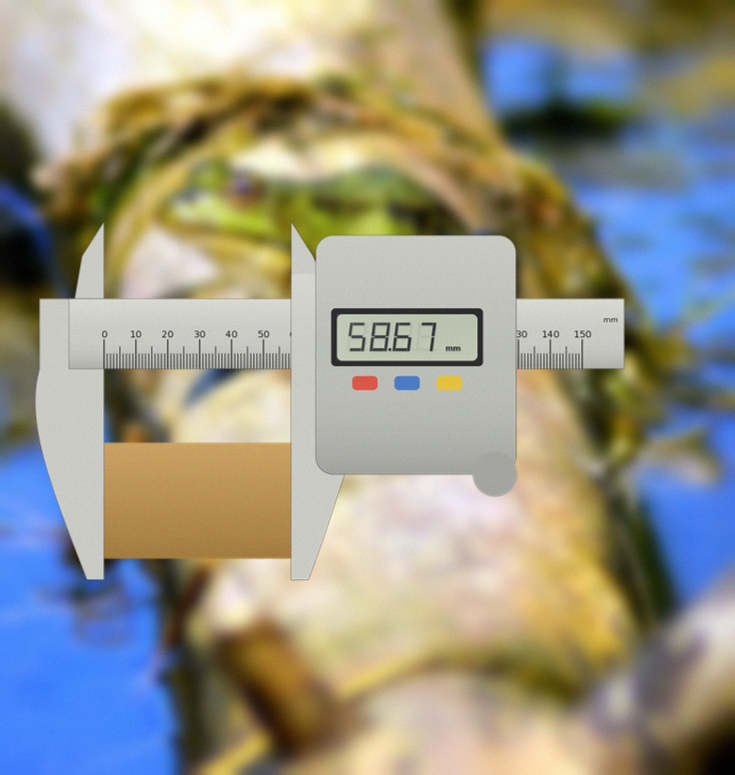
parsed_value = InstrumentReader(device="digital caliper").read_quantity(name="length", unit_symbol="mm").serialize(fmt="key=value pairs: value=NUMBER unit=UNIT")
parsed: value=58.67 unit=mm
